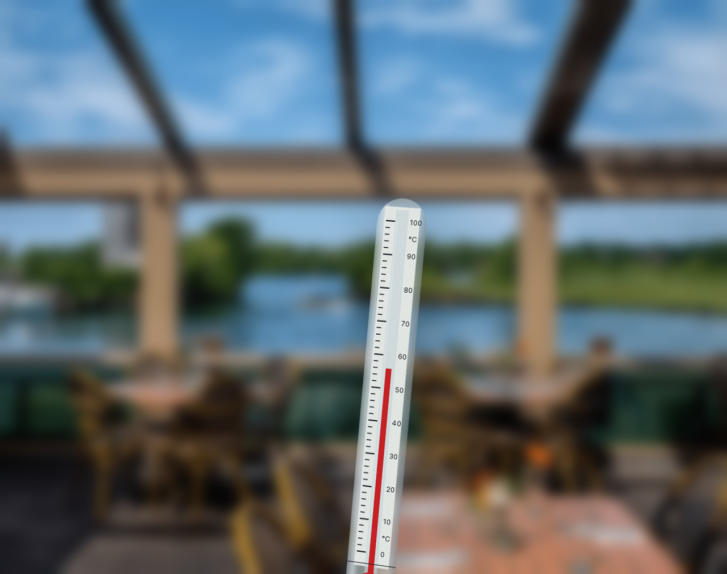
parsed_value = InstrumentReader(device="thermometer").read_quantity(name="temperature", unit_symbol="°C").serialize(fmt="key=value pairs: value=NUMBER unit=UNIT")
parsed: value=56 unit=°C
